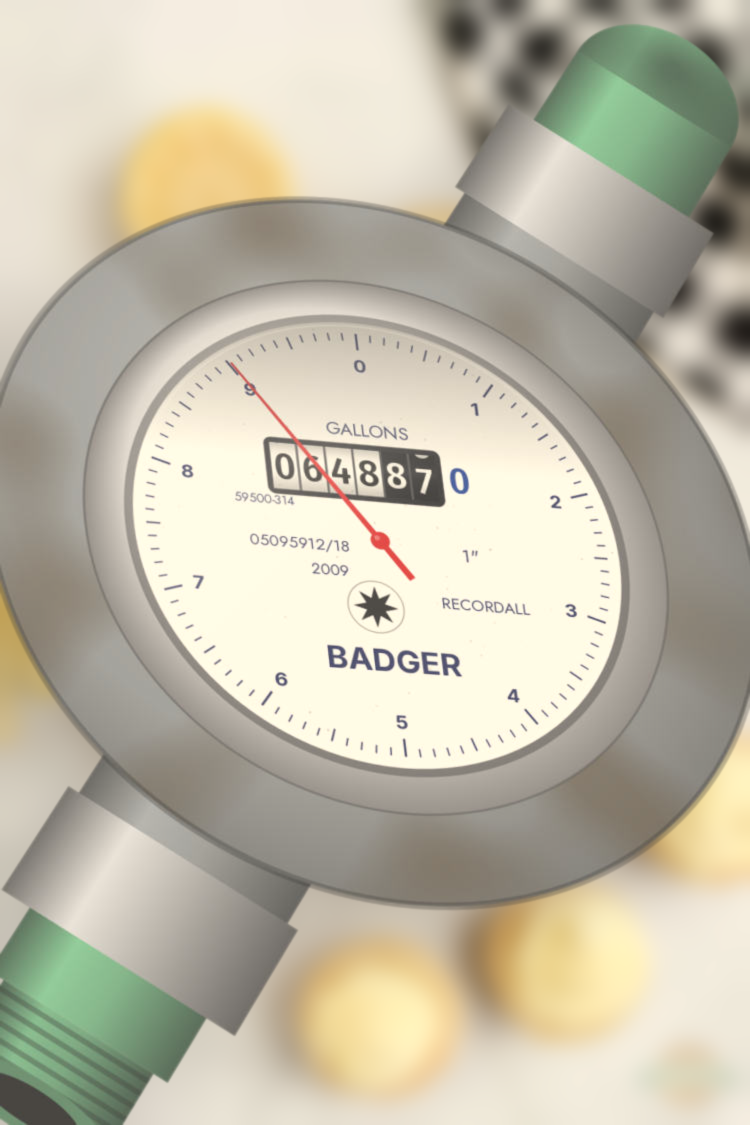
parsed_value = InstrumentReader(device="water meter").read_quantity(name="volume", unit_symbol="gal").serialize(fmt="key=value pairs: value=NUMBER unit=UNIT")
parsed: value=648869.0 unit=gal
